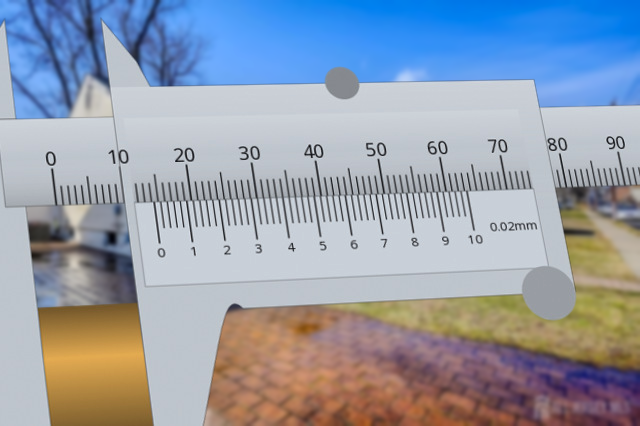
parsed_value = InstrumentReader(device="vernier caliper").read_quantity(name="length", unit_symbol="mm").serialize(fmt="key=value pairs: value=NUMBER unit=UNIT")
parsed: value=14.4 unit=mm
